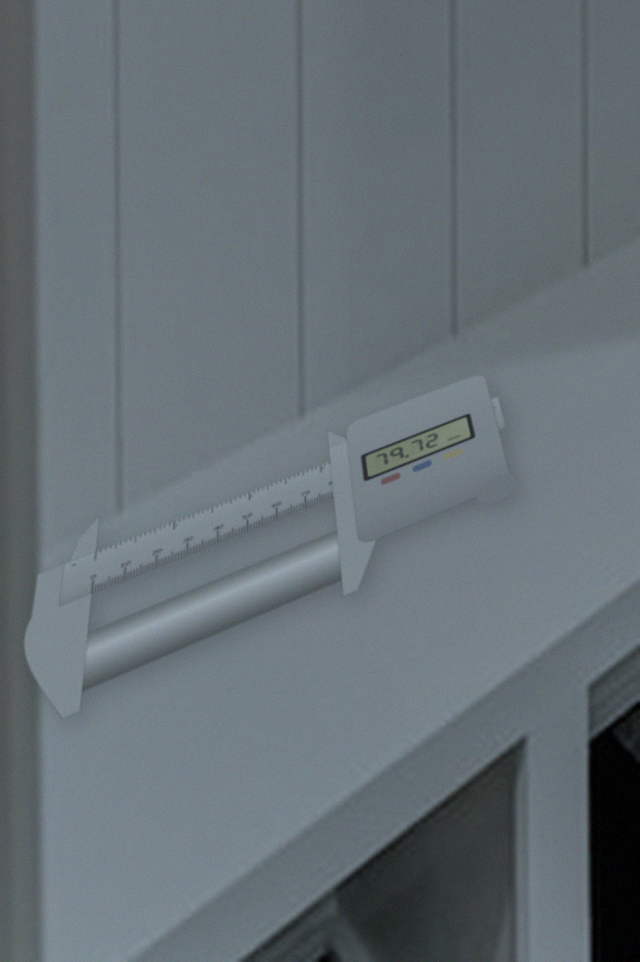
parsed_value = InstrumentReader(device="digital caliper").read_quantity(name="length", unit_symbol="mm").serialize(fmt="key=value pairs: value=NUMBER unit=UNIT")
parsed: value=79.72 unit=mm
